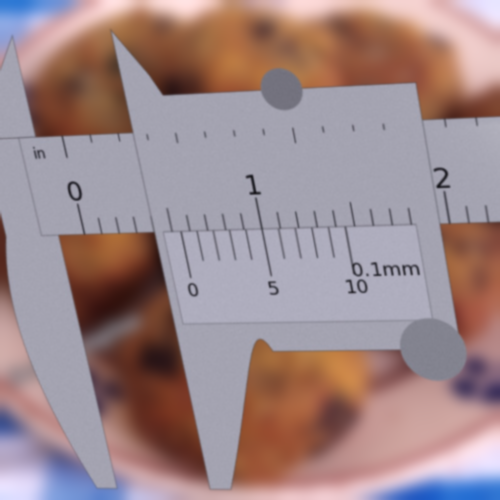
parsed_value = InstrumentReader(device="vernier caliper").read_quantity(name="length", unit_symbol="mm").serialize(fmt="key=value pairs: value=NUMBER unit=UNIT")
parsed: value=5.5 unit=mm
